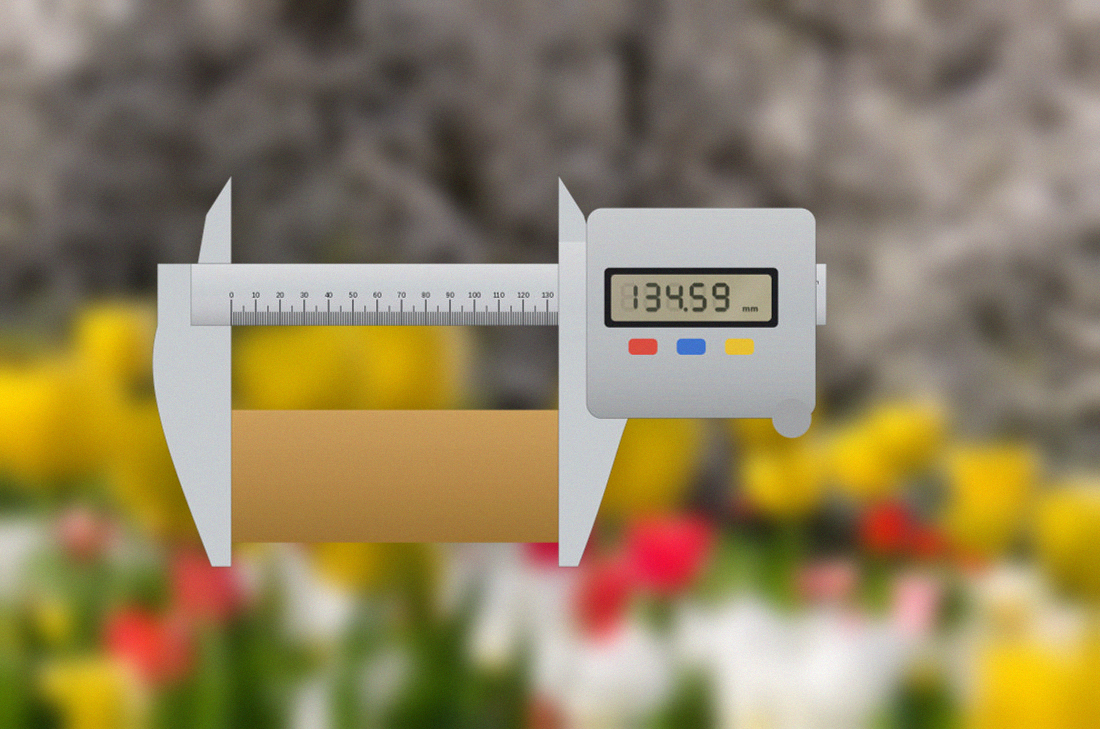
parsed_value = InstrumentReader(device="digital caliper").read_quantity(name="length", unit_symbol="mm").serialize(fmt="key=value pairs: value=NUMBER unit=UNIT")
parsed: value=134.59 unit=mm
